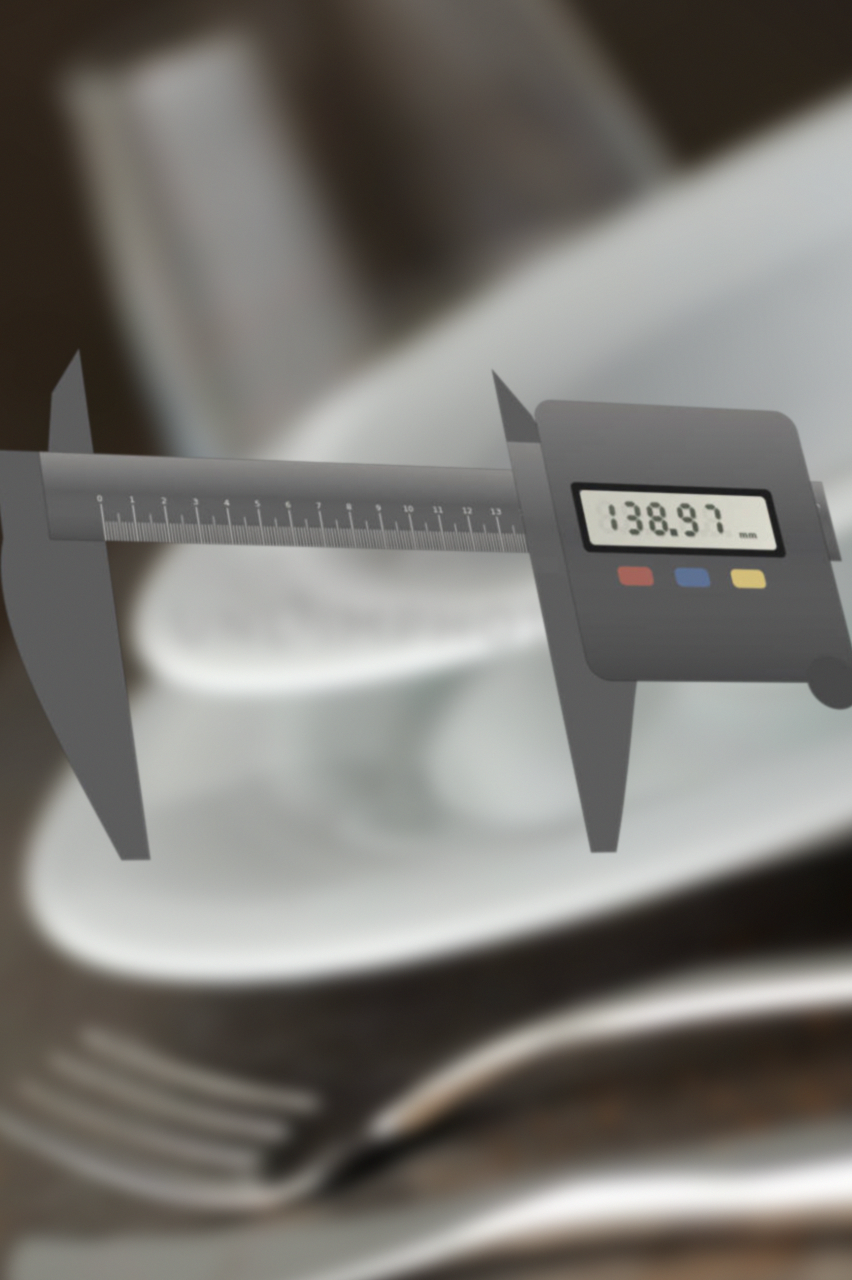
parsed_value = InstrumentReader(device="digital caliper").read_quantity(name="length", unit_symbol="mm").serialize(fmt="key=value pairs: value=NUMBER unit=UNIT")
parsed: value=138.97 unit=mm
